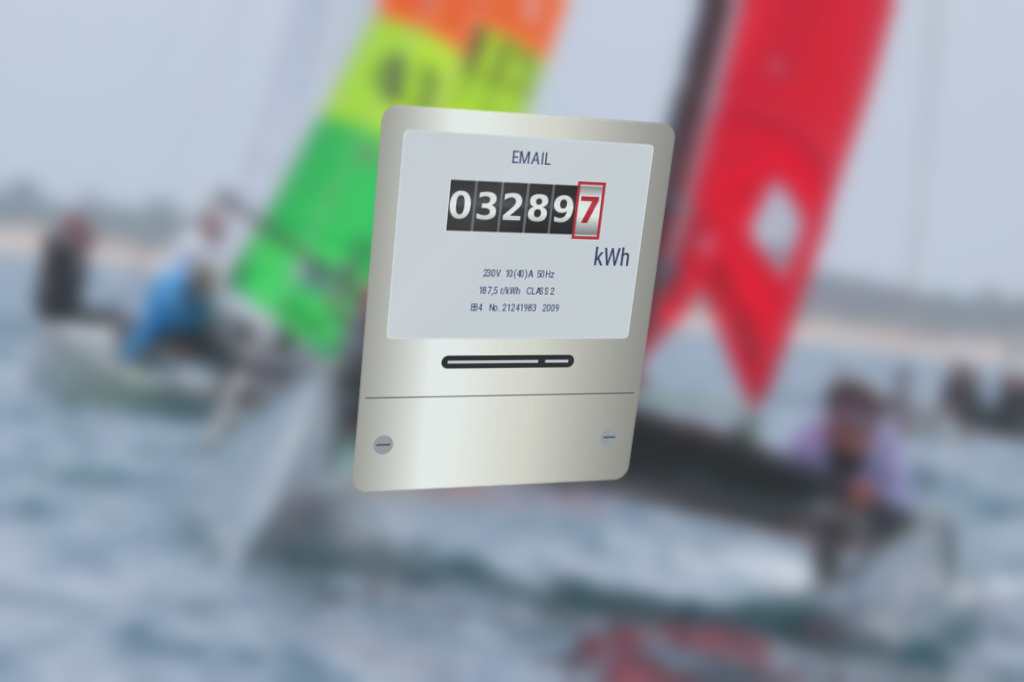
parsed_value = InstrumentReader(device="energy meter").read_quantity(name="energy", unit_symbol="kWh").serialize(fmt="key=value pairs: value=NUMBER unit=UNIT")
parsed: value=3289.7 unit=kWh
